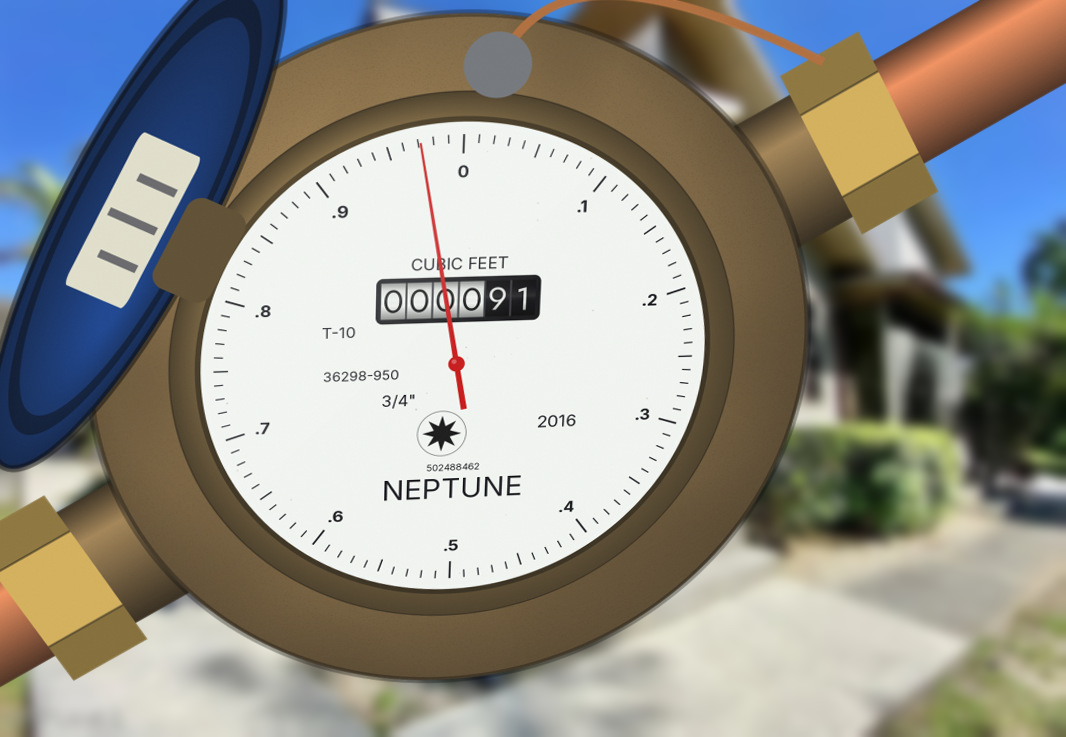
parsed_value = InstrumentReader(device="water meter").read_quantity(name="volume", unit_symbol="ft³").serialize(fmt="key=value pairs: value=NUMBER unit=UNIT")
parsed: value=90.97 unit=ft³
